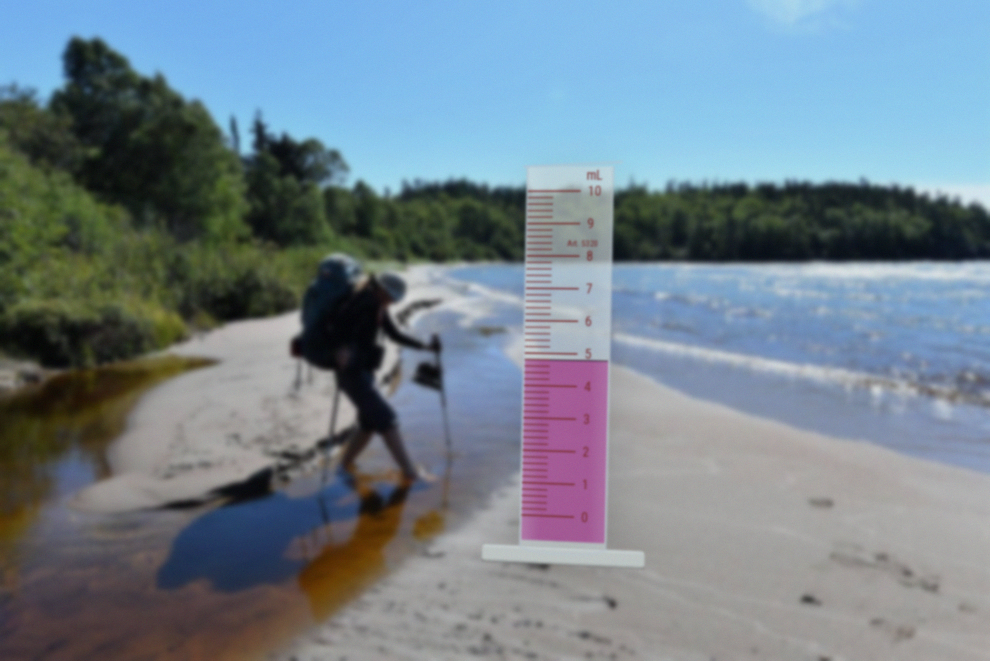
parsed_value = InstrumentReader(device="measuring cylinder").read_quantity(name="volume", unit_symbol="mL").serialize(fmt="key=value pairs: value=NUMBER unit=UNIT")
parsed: value=4.8 unit=mL
